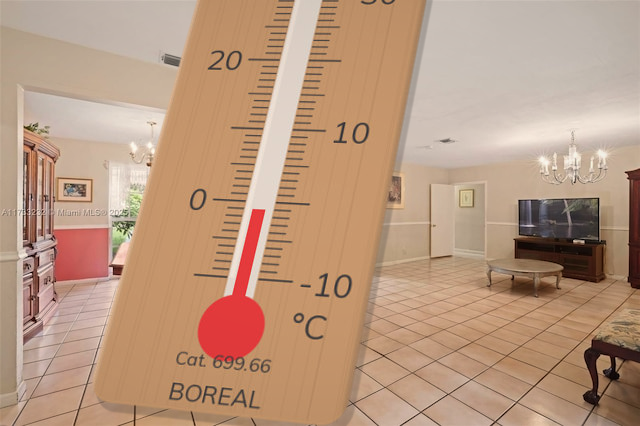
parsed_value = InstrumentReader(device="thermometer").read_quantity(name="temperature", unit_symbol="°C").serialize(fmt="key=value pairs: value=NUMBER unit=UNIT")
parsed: value=-1 unit=°C
